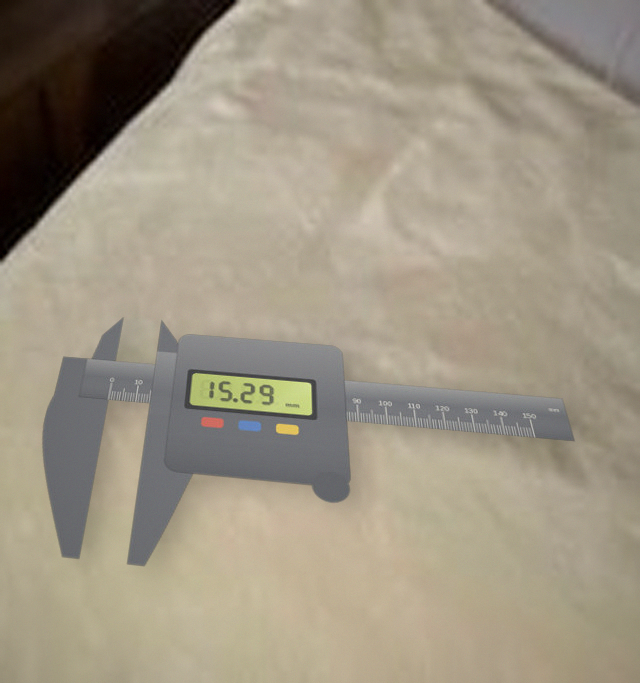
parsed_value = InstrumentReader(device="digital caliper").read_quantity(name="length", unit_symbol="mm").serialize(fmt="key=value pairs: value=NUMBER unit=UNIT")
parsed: value=15.29 unit=mm
